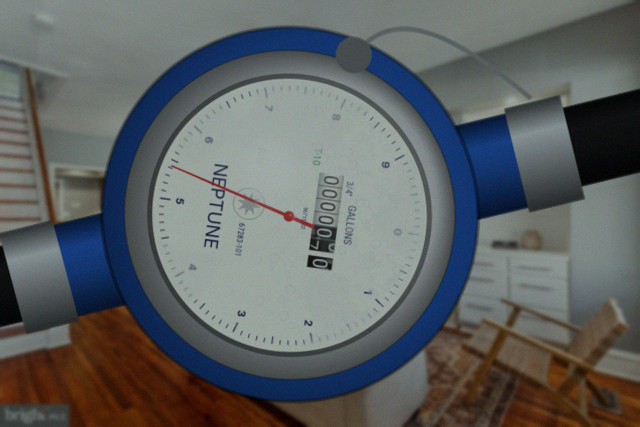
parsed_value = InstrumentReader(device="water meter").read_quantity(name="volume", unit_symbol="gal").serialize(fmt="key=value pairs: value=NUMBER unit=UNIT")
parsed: value=65.4 unit=gal
